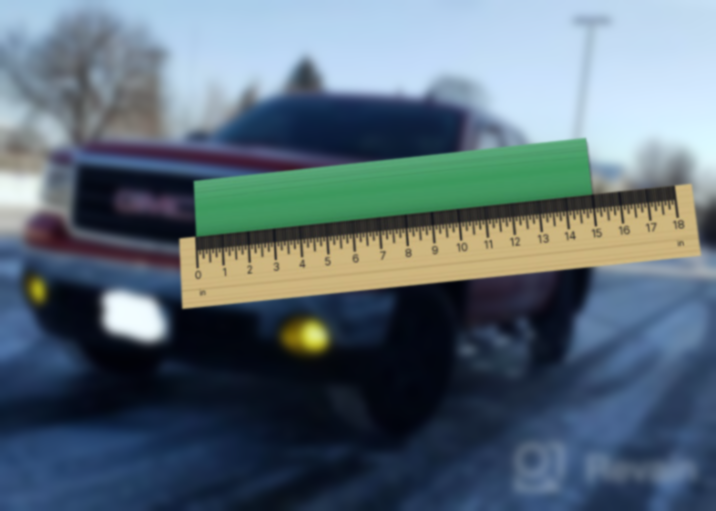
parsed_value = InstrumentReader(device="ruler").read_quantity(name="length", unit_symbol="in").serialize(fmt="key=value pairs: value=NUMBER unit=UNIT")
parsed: value=15 unit=in
